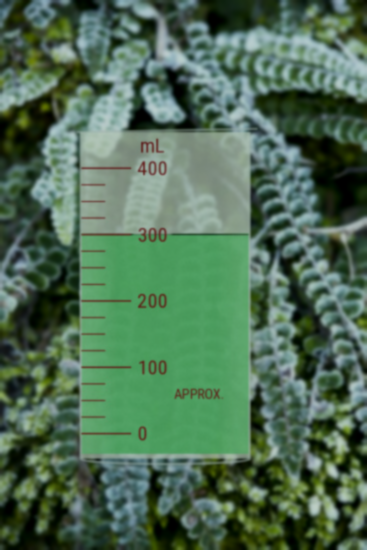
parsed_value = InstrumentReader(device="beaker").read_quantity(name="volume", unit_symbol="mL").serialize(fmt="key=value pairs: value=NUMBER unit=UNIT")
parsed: value=300 unit=mL
